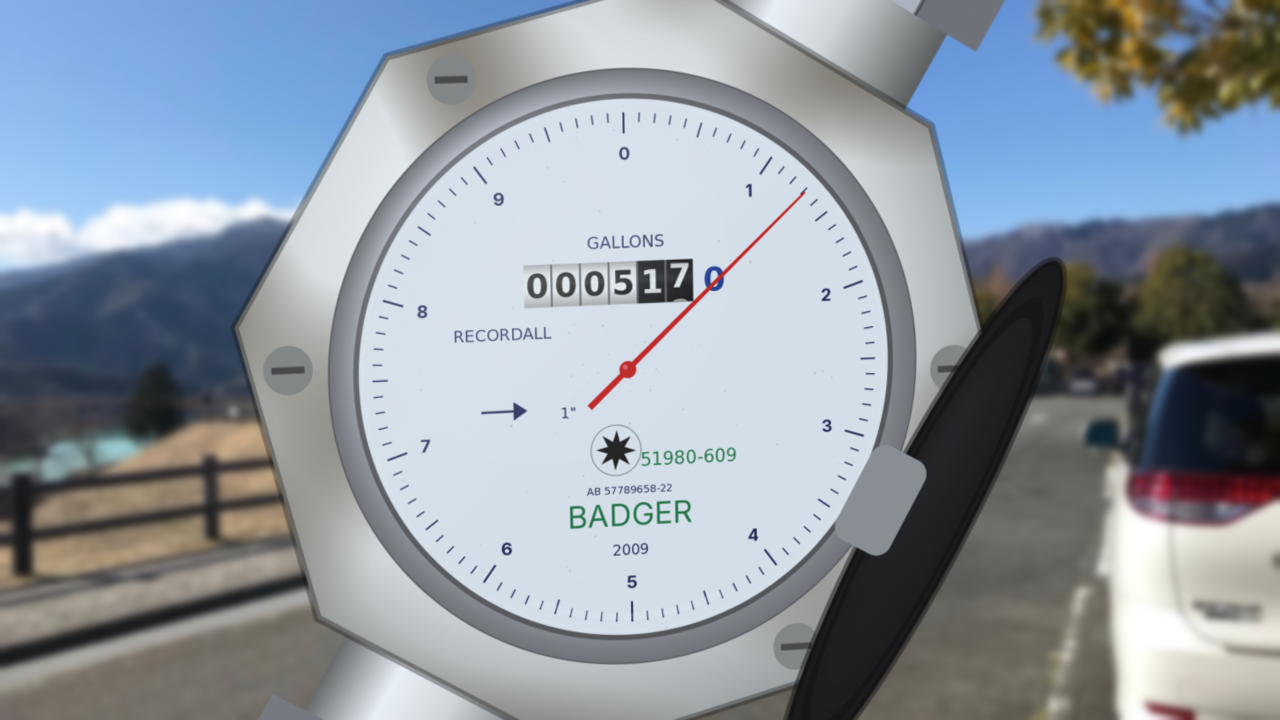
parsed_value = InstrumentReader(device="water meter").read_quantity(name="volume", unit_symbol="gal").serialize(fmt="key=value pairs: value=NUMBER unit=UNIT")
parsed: value=5171.3 unit=gal
